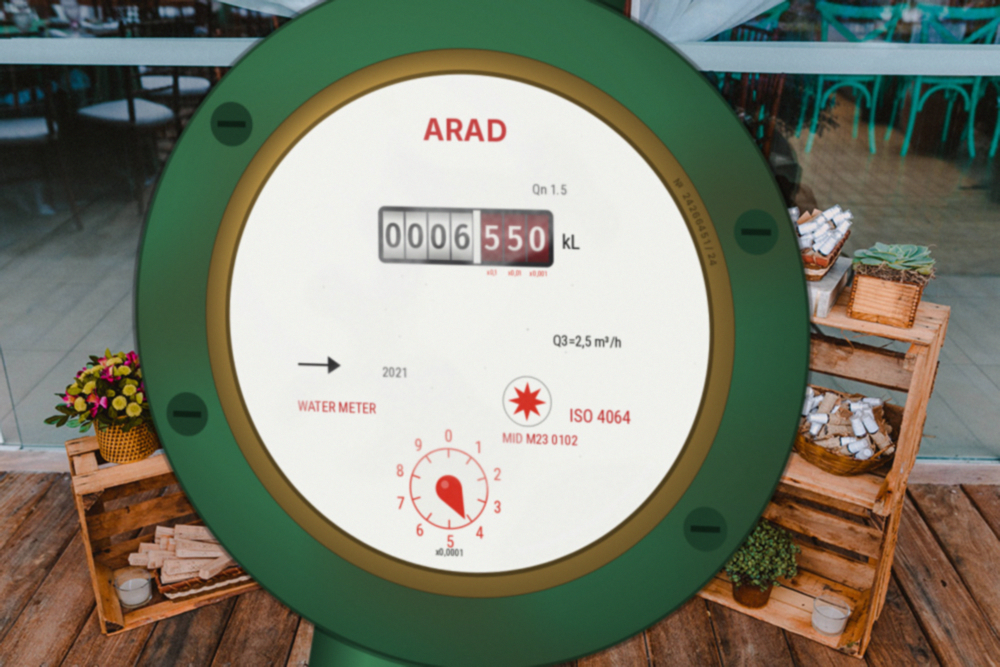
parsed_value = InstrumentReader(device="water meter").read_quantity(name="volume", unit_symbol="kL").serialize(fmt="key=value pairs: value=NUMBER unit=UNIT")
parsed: value=6.5504 unit=kL
